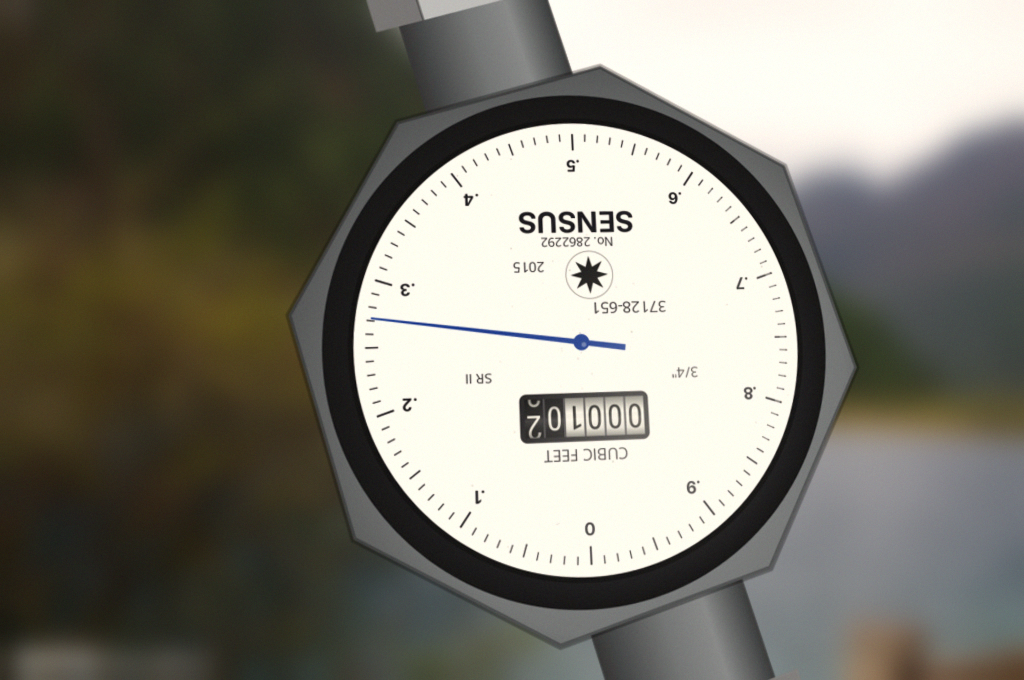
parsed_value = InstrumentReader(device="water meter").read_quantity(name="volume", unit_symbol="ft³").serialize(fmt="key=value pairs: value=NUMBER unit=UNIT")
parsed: value=102.27 unit=ft³
